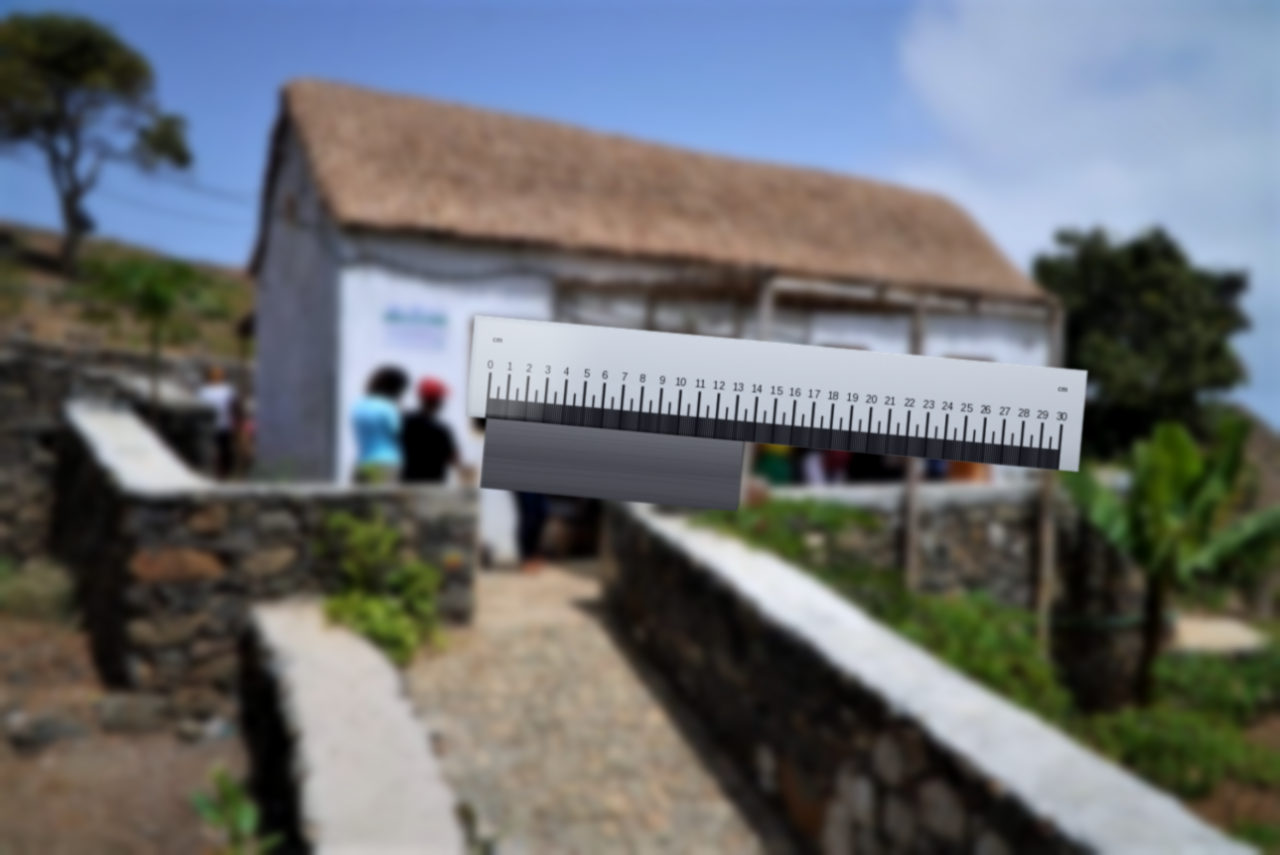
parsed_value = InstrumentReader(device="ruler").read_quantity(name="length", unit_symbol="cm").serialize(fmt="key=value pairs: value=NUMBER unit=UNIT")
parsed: value=13.5 unit=cm
